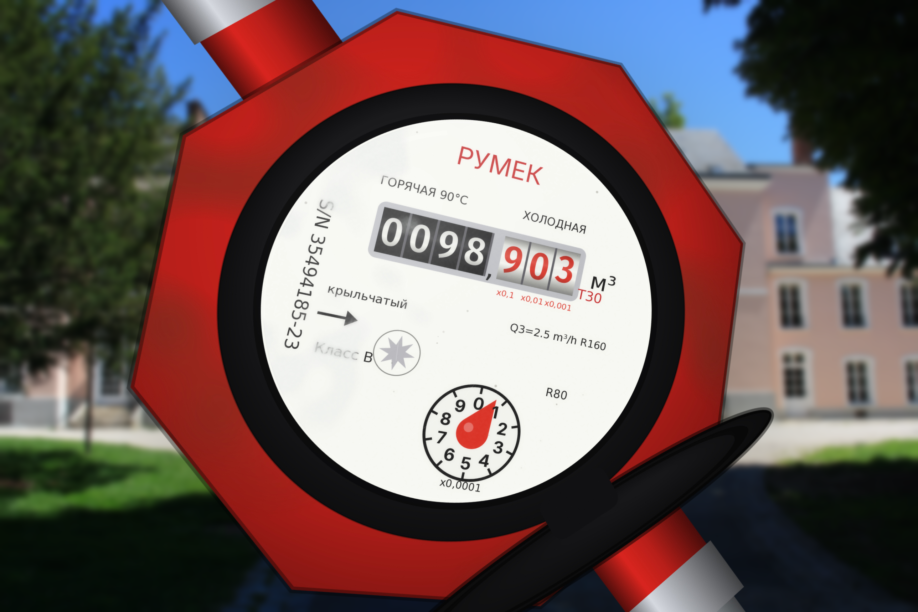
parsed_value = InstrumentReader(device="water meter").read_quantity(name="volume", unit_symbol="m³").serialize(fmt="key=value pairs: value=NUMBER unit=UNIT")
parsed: value=98.9030 unit=m³
